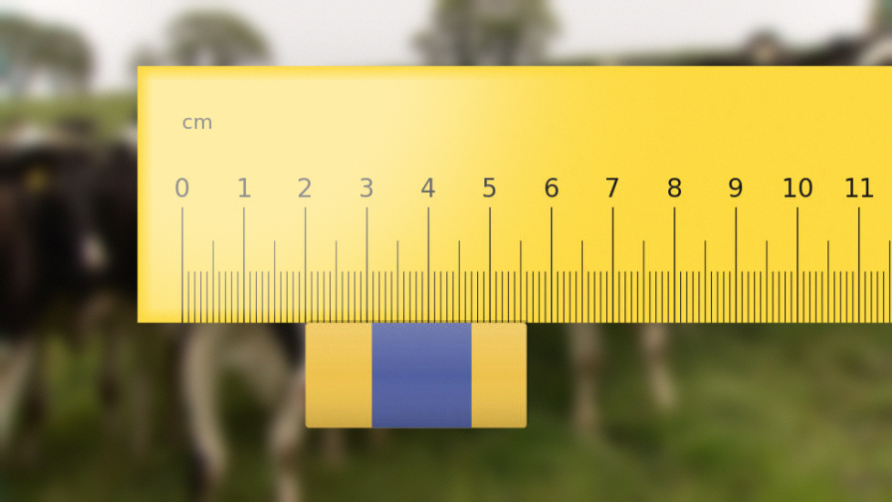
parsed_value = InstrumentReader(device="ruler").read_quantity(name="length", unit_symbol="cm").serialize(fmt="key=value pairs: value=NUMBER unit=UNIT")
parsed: value=3.6 unit=cm
